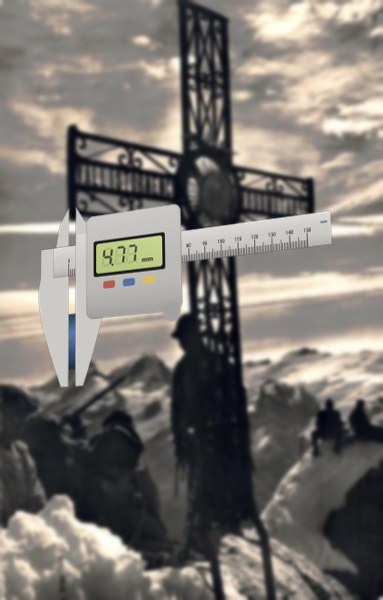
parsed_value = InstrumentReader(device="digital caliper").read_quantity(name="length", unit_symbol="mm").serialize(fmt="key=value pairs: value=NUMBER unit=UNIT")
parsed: value=4.77 unit=mm
